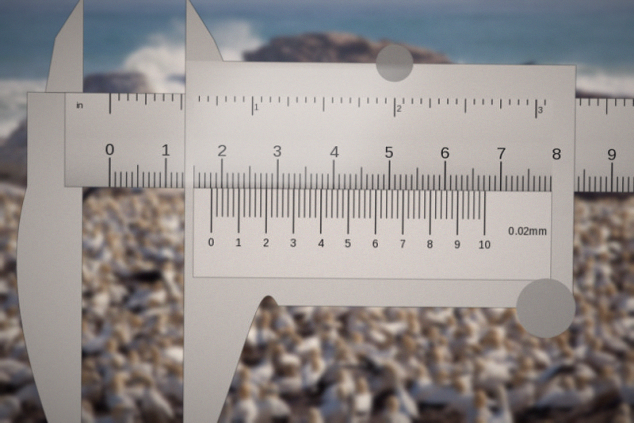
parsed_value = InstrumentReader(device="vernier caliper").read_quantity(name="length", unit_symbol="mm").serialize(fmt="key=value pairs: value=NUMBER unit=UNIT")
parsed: value=18.2 unit=mm
